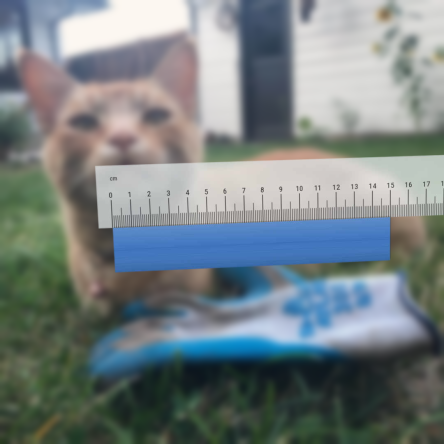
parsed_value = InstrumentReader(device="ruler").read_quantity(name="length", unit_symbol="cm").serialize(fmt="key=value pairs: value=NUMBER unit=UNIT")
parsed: value=15 unit=cm
